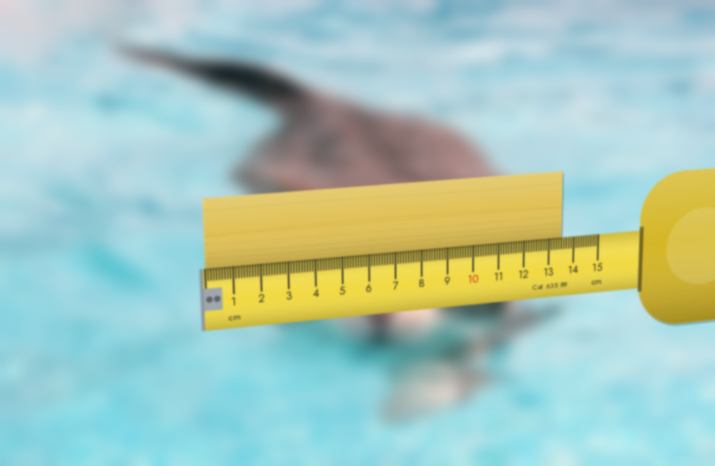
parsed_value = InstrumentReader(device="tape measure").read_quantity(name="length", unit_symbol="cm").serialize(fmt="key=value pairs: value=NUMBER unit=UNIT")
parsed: value=13.5 unit=cm
